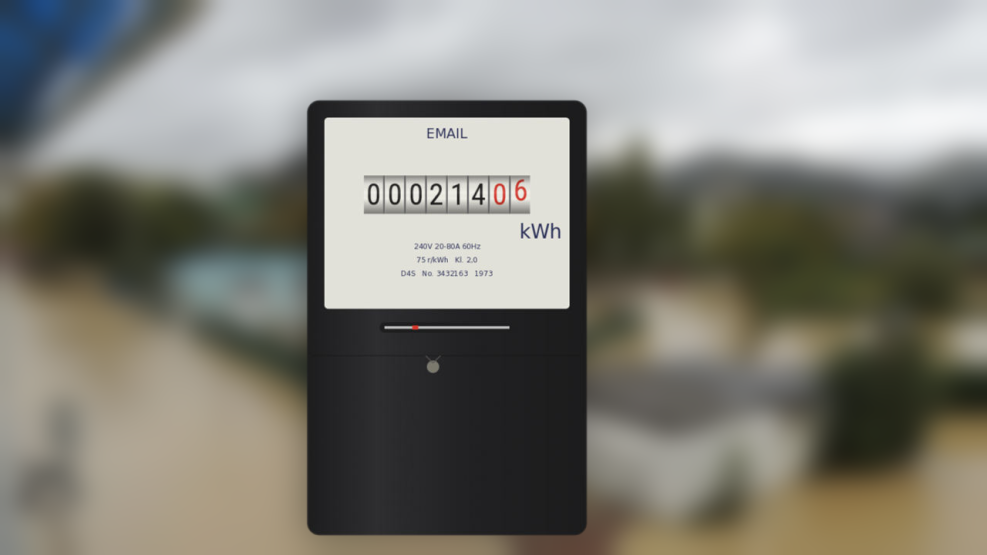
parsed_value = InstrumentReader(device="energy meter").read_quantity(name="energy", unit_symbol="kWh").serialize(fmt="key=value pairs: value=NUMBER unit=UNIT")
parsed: value=214.06 unit=kWh
